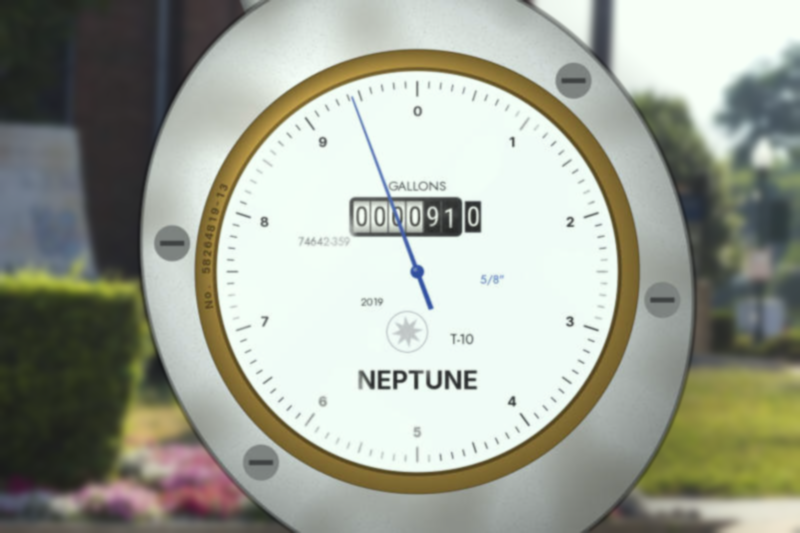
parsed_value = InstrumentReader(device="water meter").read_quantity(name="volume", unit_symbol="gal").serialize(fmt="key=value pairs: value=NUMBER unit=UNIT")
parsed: value=909.4 unit=gal
